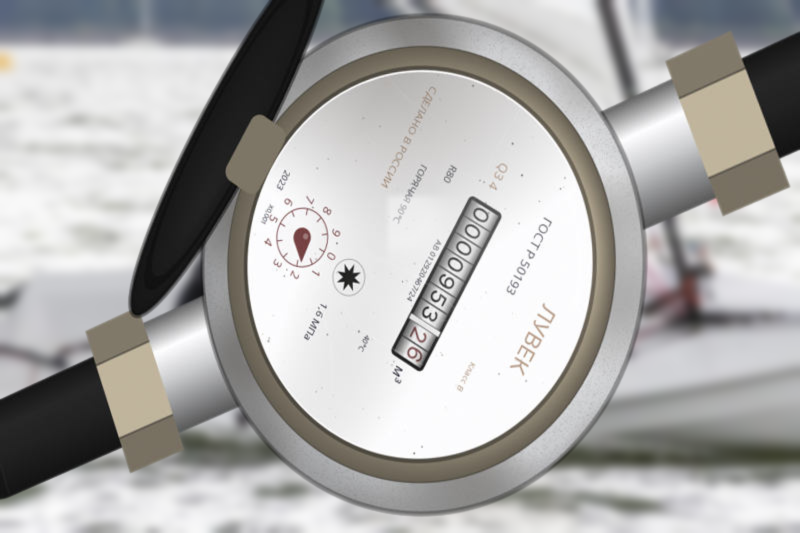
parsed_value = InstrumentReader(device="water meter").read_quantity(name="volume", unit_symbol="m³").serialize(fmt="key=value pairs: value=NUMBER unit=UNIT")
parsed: value=953.261 unit=m³
